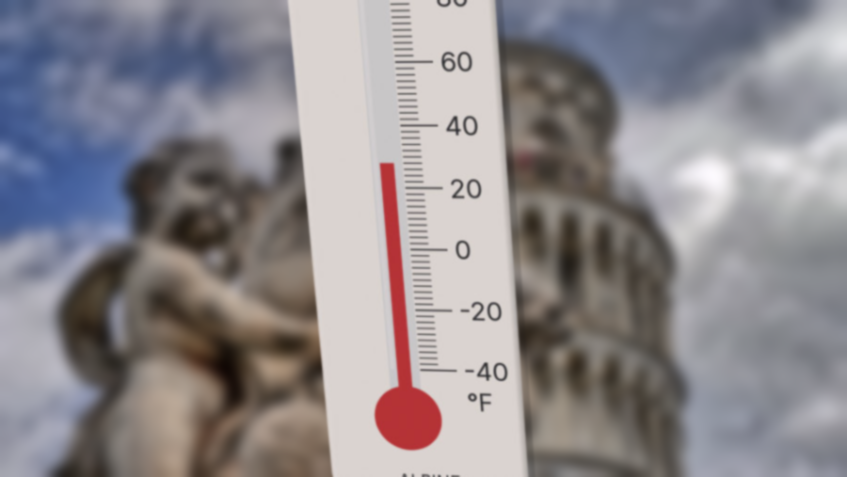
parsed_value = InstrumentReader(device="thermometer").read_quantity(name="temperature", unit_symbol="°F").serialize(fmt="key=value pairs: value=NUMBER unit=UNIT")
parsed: value=28 unit=°F
